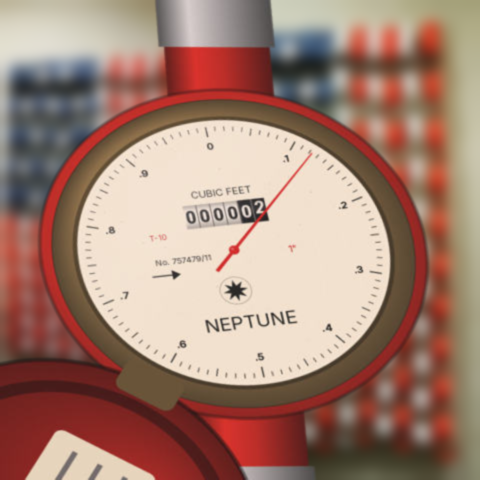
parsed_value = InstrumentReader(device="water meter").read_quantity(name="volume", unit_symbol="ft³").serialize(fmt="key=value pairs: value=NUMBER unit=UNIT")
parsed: value=2.12 unit=ft³
